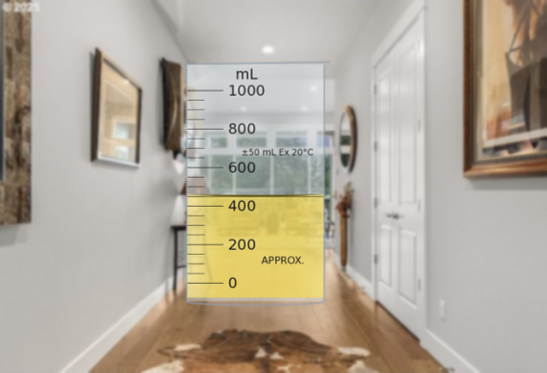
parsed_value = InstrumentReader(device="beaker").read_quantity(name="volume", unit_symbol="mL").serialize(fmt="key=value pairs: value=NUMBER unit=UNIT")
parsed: value=450 unit=mL
